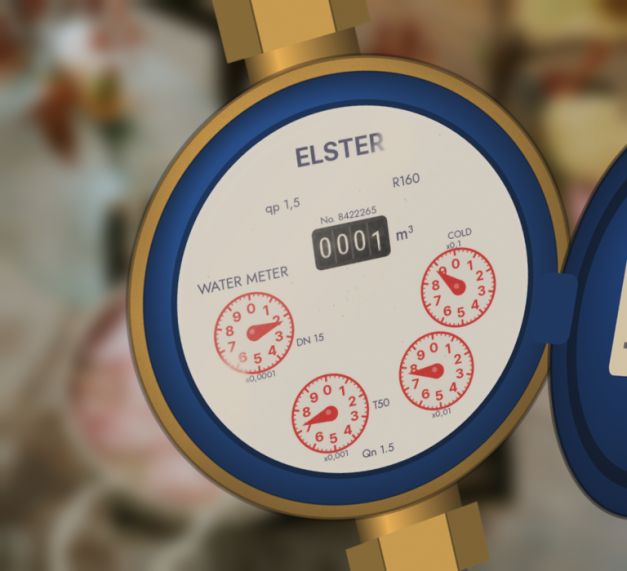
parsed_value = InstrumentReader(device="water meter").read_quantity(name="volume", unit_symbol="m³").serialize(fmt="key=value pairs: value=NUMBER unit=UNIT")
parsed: value=0.8772 unit=m³
